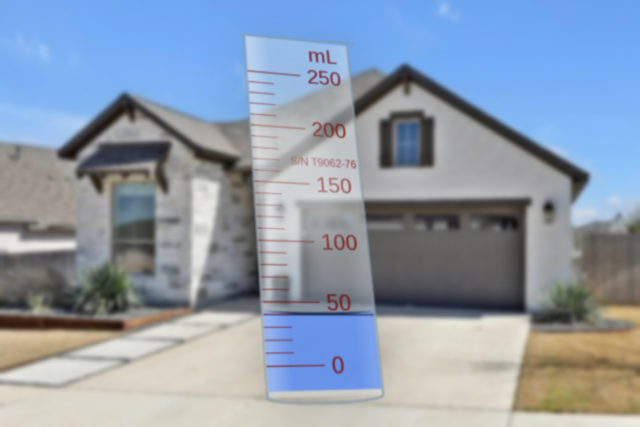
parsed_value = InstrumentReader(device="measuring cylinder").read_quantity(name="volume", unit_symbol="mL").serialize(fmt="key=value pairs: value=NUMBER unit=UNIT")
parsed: value=40 unit=mL
